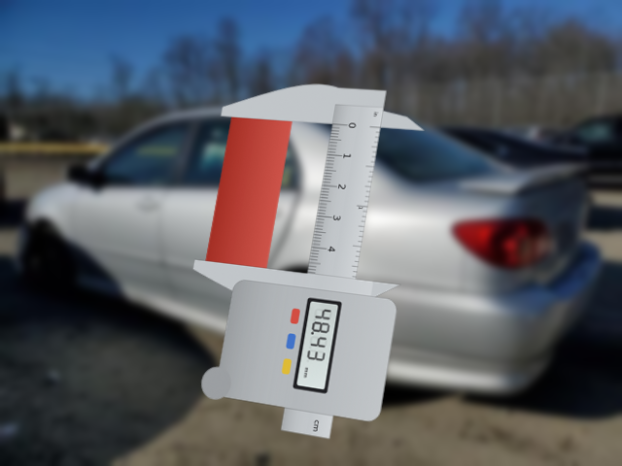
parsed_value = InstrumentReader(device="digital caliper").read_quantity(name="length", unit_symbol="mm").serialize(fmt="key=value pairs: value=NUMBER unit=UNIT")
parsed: value=48.43 unit=mm
